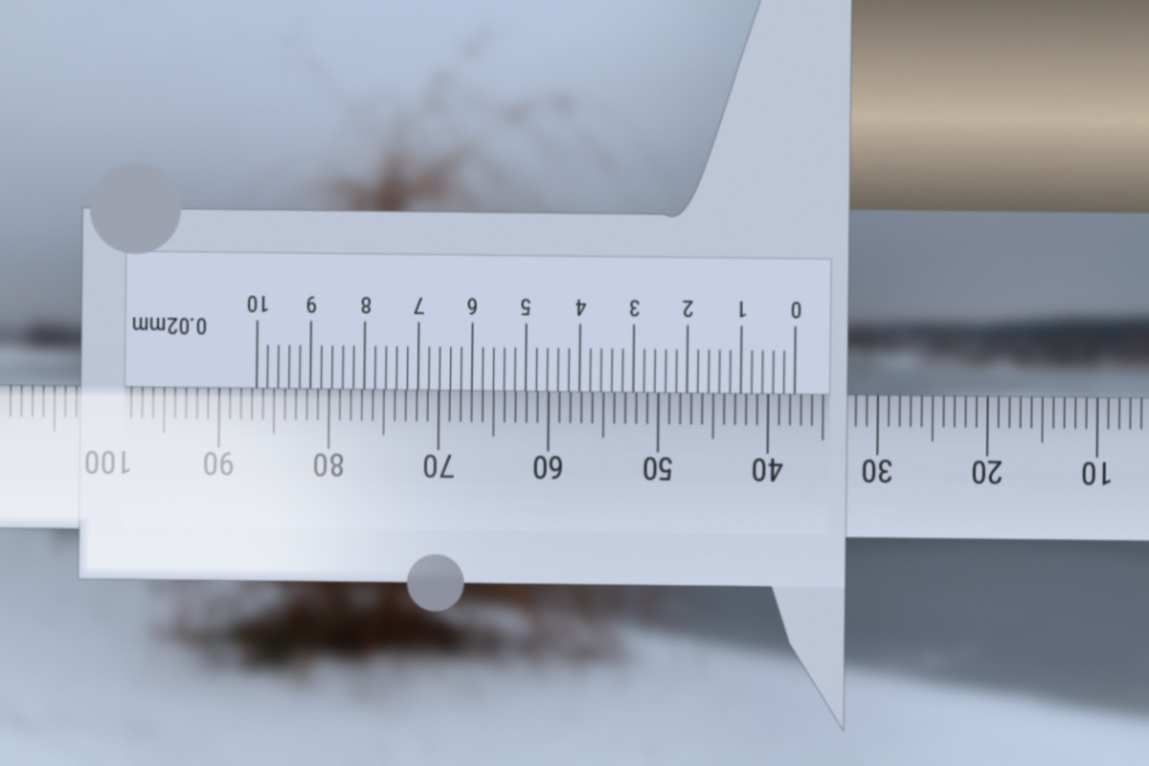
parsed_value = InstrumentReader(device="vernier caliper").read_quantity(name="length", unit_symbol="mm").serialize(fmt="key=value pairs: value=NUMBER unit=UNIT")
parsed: value=37.6 unit=mm
